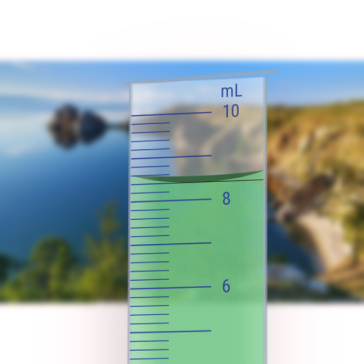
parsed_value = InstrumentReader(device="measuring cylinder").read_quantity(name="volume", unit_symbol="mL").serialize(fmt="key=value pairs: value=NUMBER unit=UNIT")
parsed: value=8.4 unit=mL
